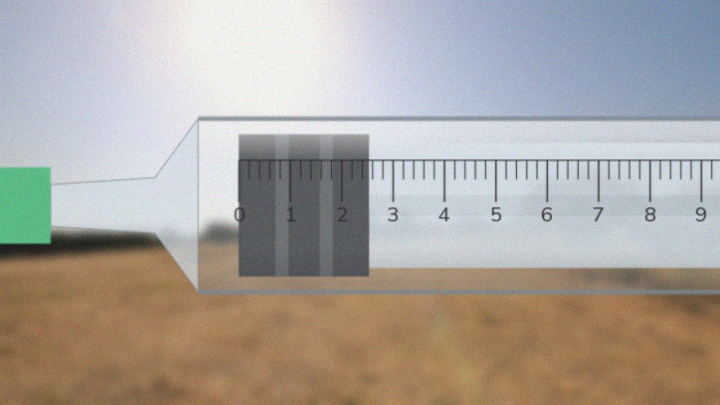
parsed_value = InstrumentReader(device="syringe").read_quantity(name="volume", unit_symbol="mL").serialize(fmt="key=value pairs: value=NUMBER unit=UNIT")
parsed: value=0 unit=mL
